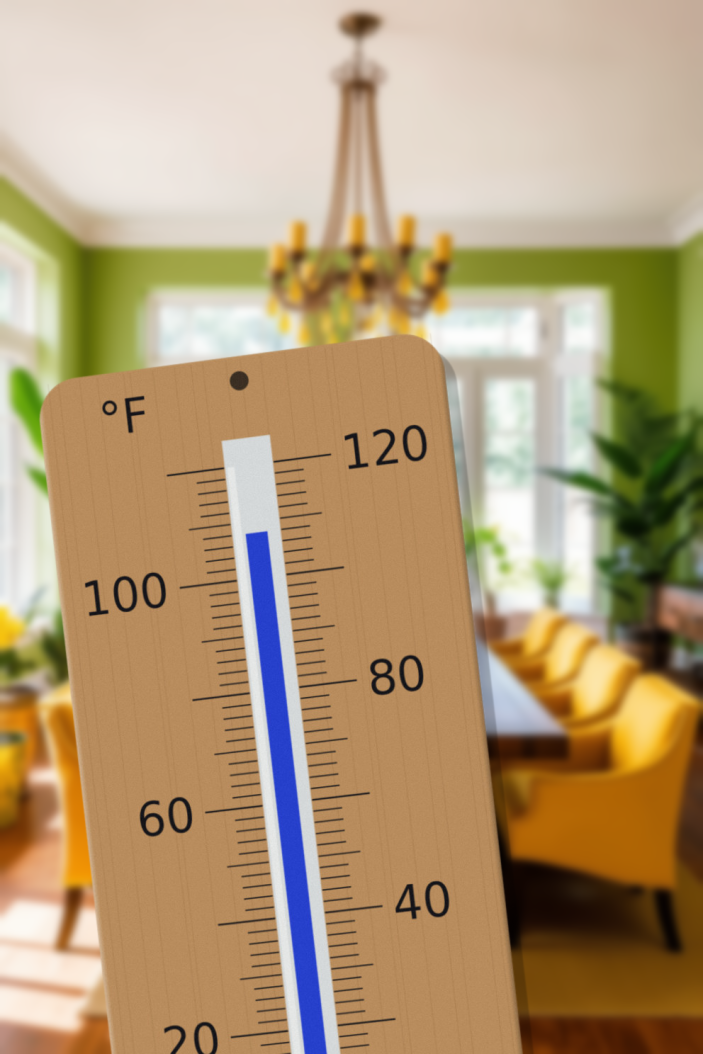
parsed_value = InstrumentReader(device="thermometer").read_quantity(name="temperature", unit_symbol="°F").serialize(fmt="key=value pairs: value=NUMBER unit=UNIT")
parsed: value=108 unit=°F
